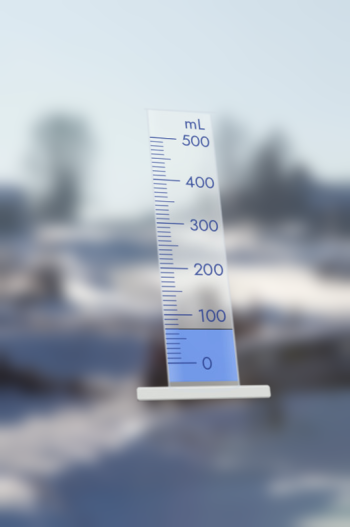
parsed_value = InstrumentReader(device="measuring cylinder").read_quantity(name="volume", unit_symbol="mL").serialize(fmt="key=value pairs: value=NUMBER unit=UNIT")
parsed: value=70 unit=mL
